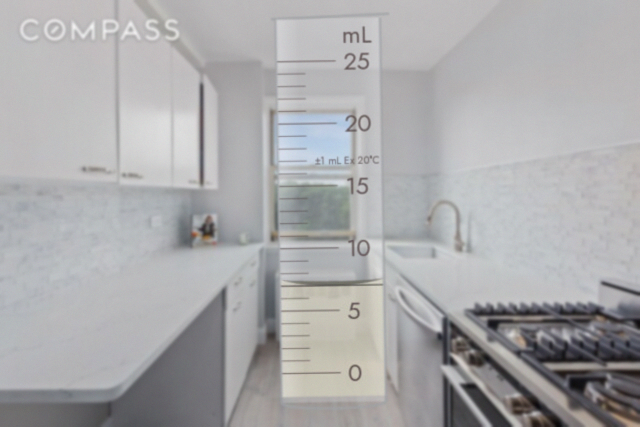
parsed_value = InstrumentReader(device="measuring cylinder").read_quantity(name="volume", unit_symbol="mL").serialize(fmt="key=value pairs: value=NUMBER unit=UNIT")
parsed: value=7 unit=mL
